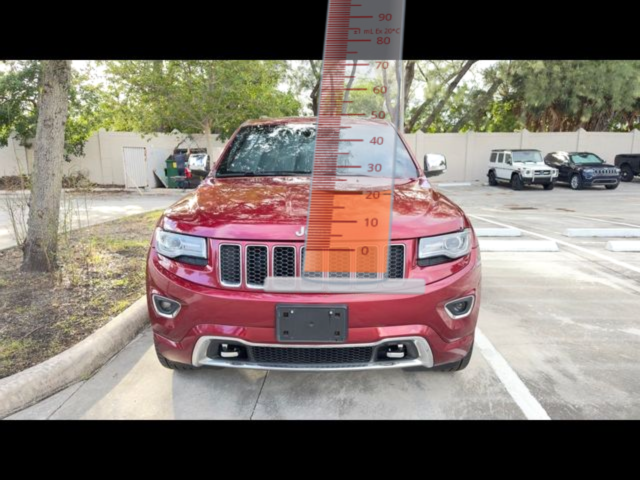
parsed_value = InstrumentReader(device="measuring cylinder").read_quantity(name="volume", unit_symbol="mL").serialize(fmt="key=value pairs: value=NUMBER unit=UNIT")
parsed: value=20 unit=mL
